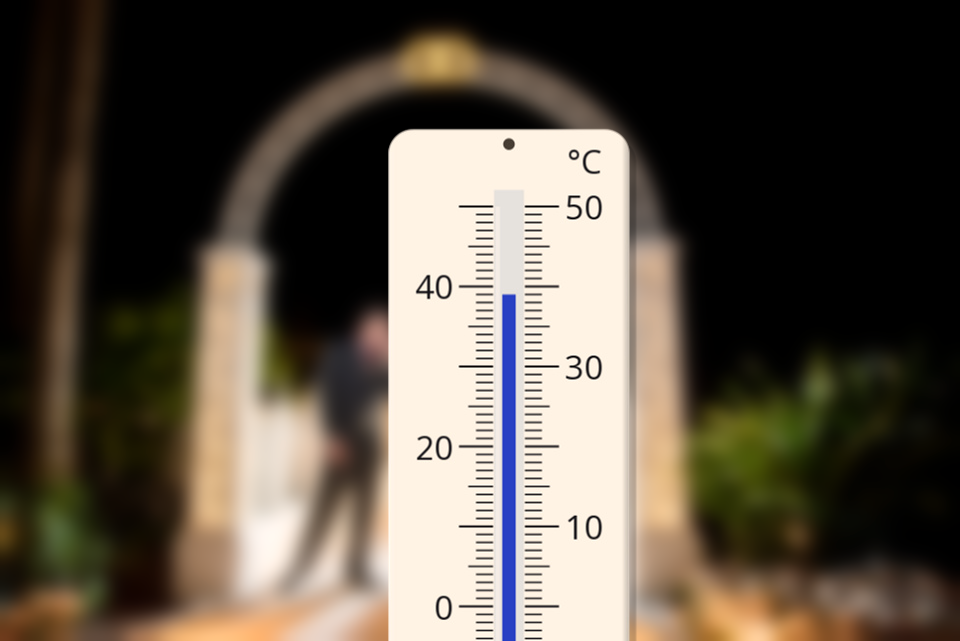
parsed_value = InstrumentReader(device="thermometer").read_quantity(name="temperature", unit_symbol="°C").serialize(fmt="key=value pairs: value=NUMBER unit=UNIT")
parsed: value=39 unit=°C
